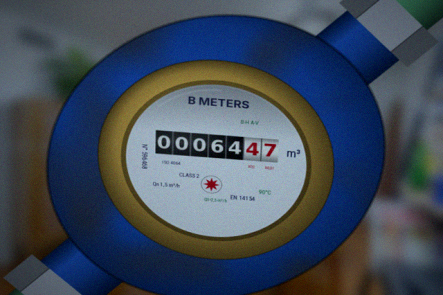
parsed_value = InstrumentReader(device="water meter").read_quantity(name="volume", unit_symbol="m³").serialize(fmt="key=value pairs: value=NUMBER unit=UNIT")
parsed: value=64.47 unit=m³
